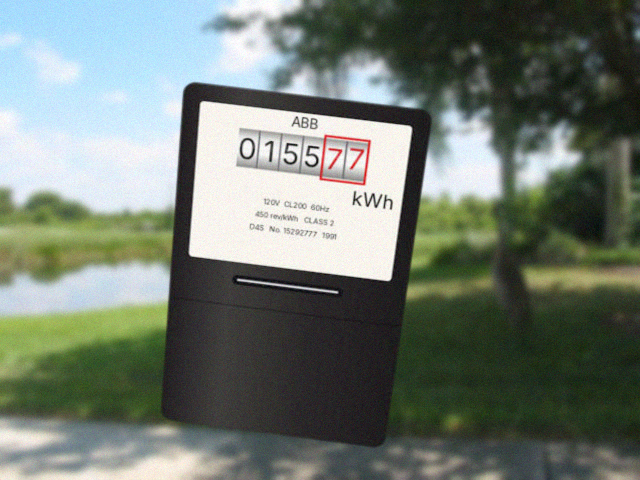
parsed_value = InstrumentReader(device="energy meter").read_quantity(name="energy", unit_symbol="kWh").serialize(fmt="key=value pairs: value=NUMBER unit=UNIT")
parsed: value=155.77 unit=kWh
